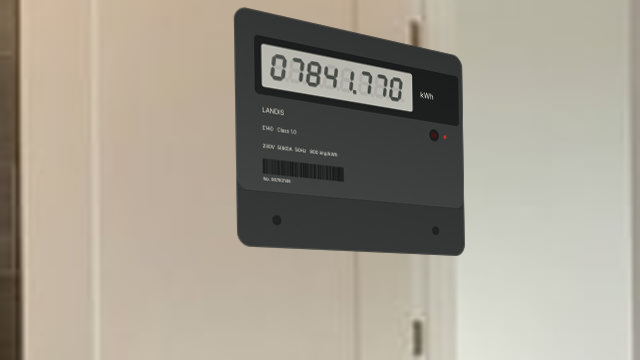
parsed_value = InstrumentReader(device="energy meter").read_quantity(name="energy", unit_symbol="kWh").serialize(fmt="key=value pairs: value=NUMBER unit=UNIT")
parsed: value=7841.770 unit=kWh
